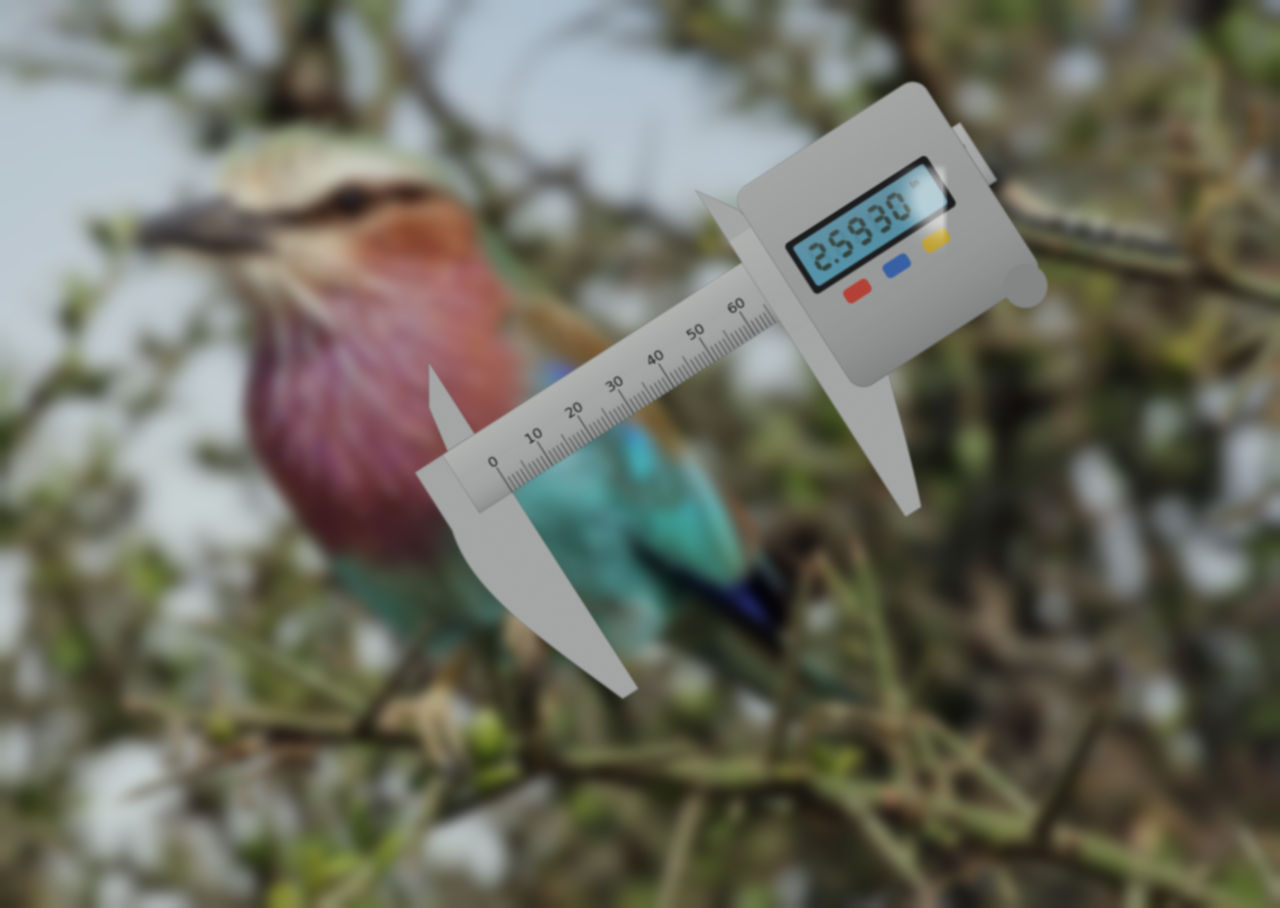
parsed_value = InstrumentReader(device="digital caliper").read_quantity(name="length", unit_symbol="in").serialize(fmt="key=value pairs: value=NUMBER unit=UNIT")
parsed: value=2.5930 unit=in
